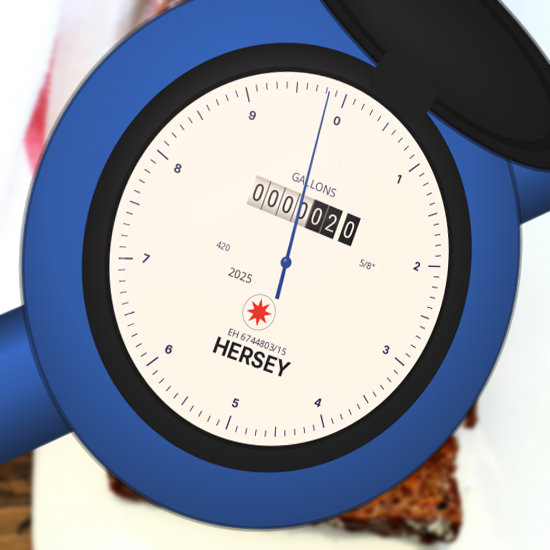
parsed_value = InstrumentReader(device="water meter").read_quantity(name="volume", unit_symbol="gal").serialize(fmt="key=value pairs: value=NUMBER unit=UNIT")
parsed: value=19.8 unit=gal
